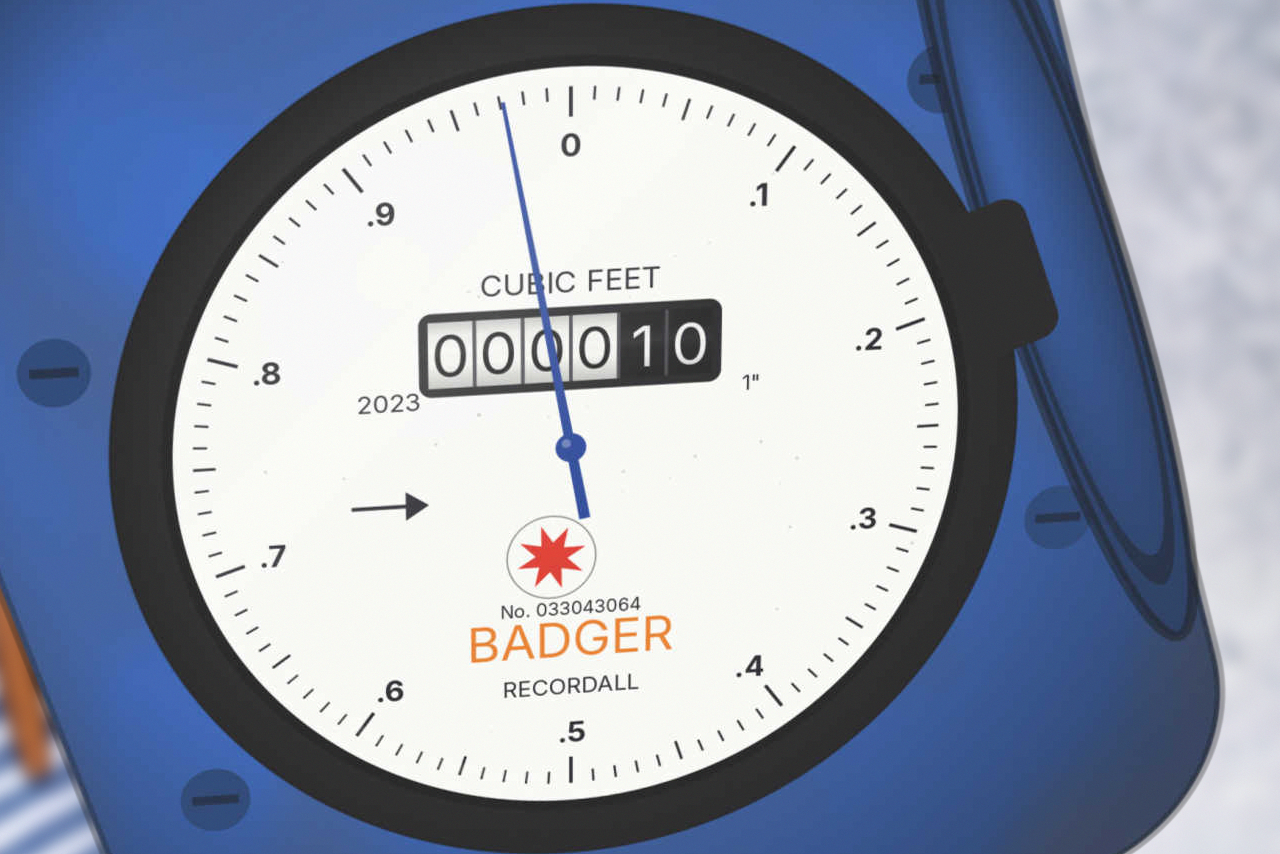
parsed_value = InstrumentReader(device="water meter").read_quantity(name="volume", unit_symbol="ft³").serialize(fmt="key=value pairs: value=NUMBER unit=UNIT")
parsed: value=9.97 unit=ft³
